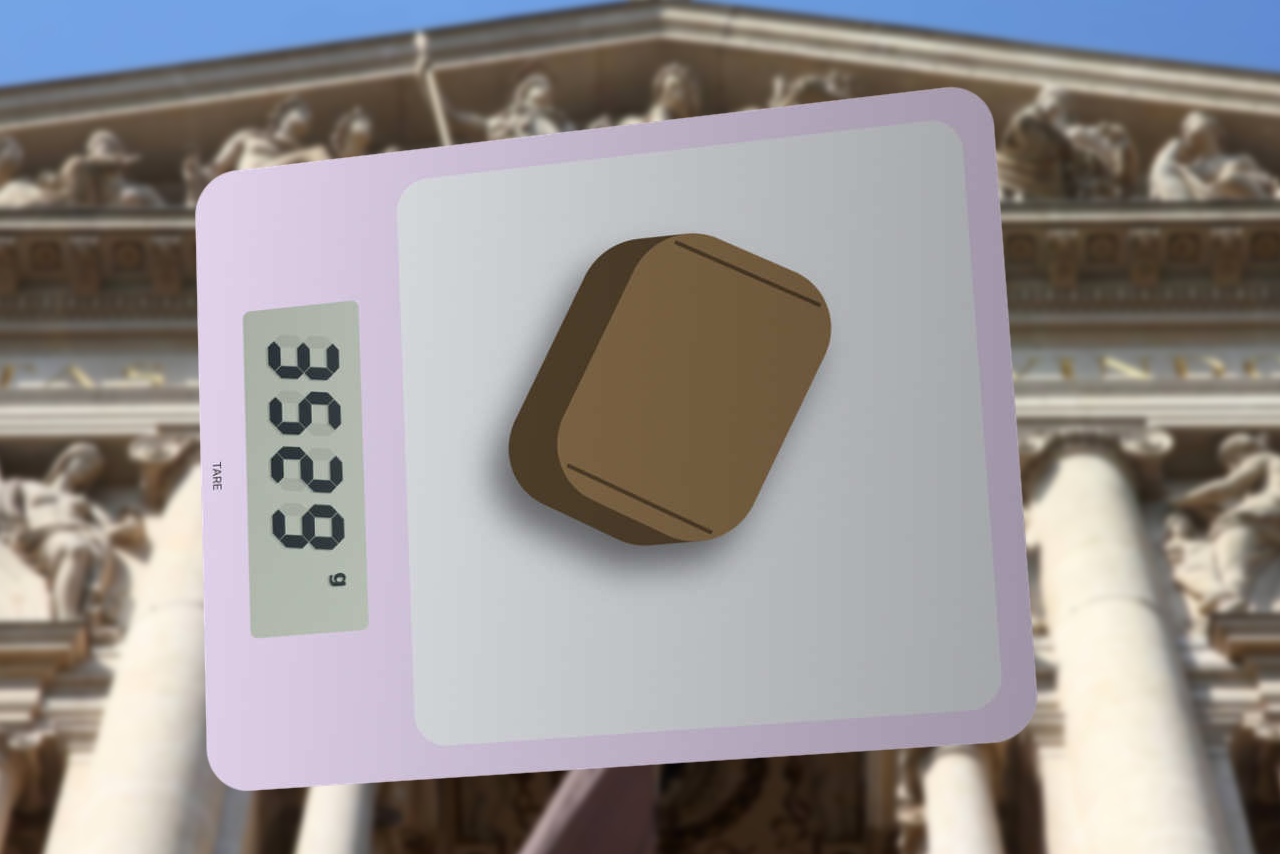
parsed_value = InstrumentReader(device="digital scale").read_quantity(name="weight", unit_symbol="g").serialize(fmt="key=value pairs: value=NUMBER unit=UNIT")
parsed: value=3529 unit=g
